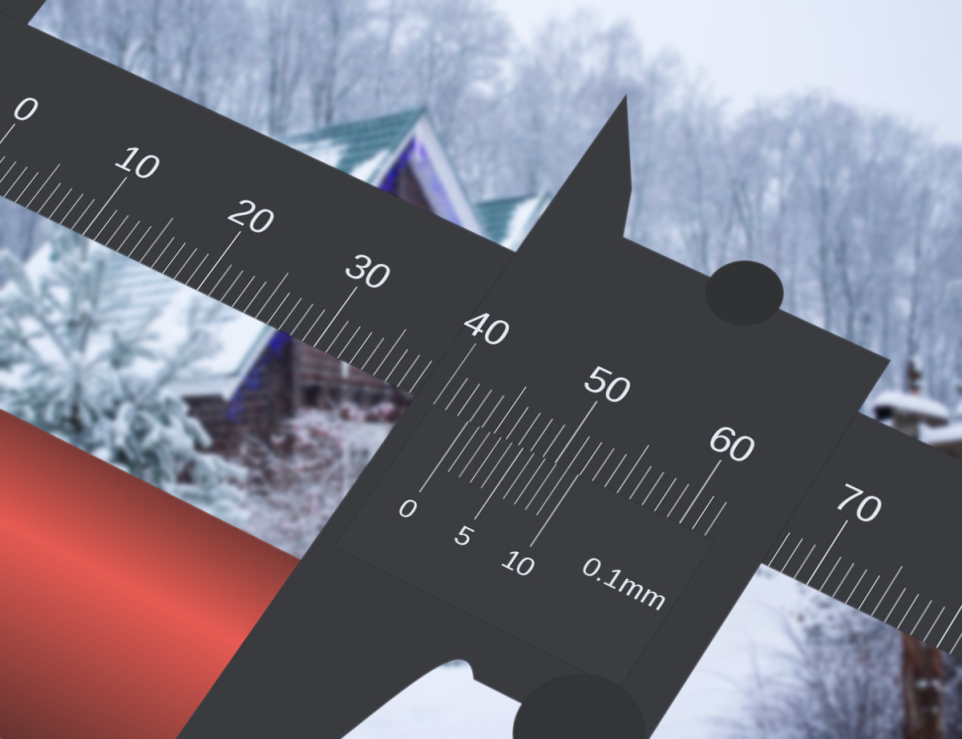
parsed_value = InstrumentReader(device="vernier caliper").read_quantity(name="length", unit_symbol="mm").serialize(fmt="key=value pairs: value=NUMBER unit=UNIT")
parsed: value=42.9 unit=mm
